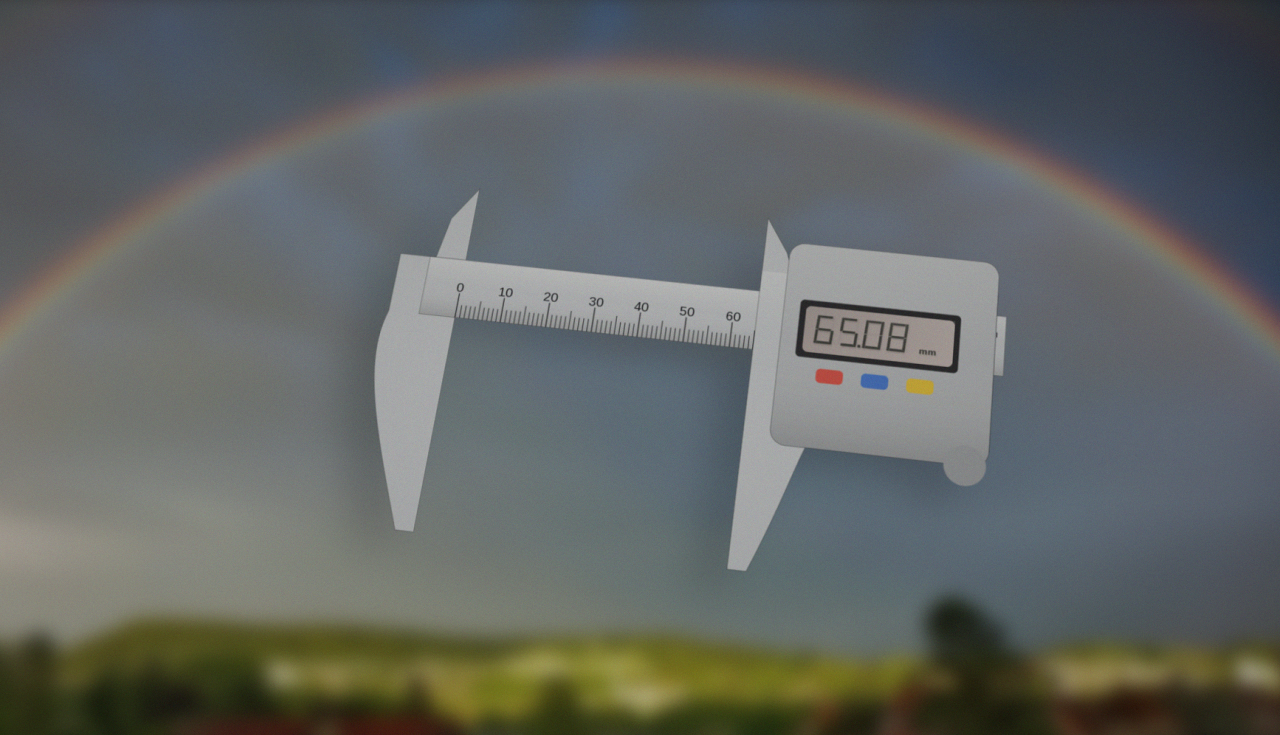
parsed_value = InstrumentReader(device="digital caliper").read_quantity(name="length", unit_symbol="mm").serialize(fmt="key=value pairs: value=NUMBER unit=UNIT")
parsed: value=65.08 unit=mm
